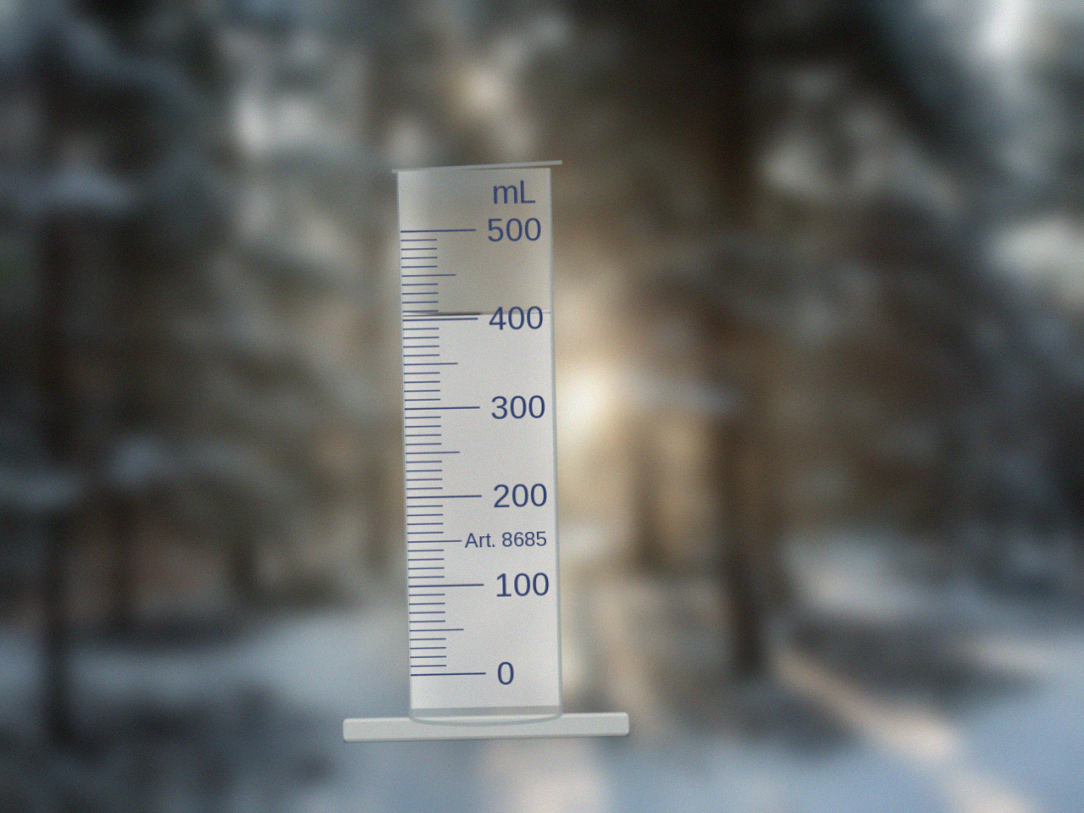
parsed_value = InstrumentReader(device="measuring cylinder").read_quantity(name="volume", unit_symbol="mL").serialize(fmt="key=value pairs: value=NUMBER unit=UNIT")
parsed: value=405 unit=mL
